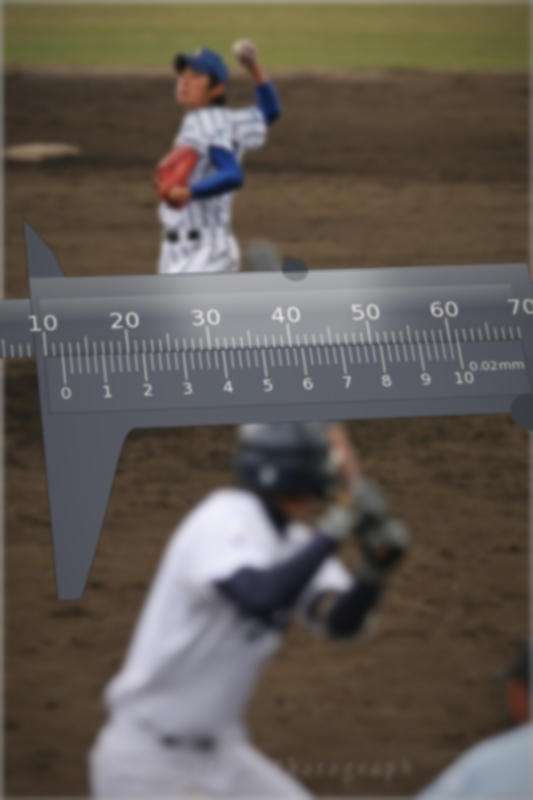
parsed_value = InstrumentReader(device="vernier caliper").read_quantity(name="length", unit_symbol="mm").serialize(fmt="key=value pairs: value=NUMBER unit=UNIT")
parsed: value=12.0 unit=mm
